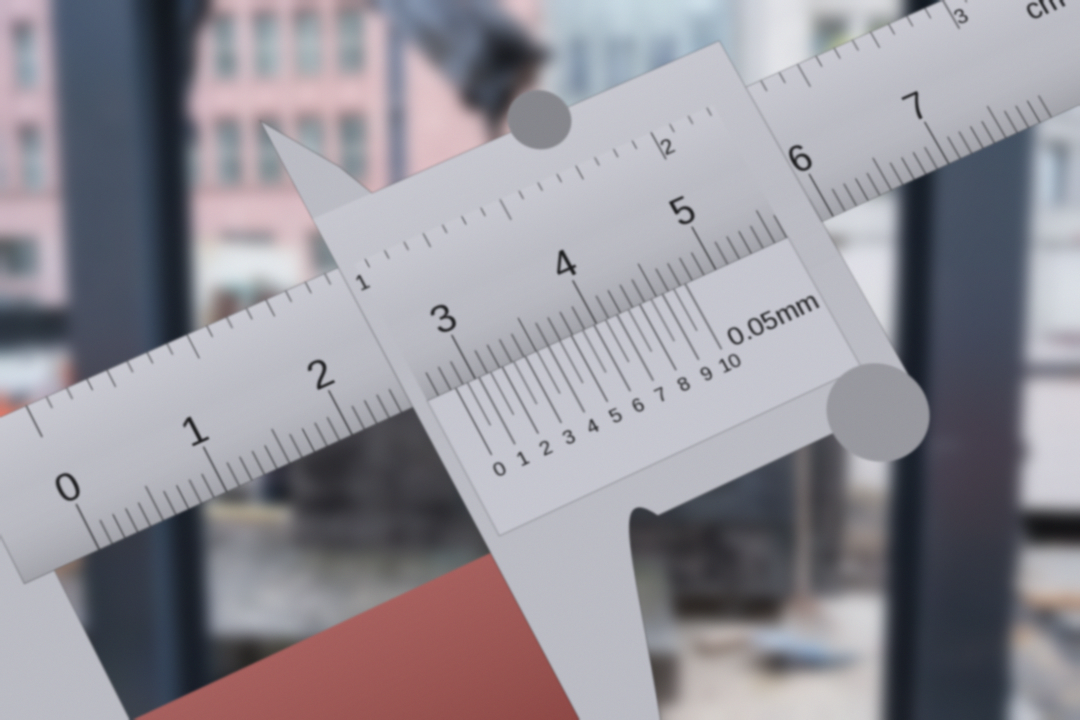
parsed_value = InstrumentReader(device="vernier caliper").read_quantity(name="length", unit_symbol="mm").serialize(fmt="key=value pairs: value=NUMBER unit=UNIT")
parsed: value=28.4 unit=mm
